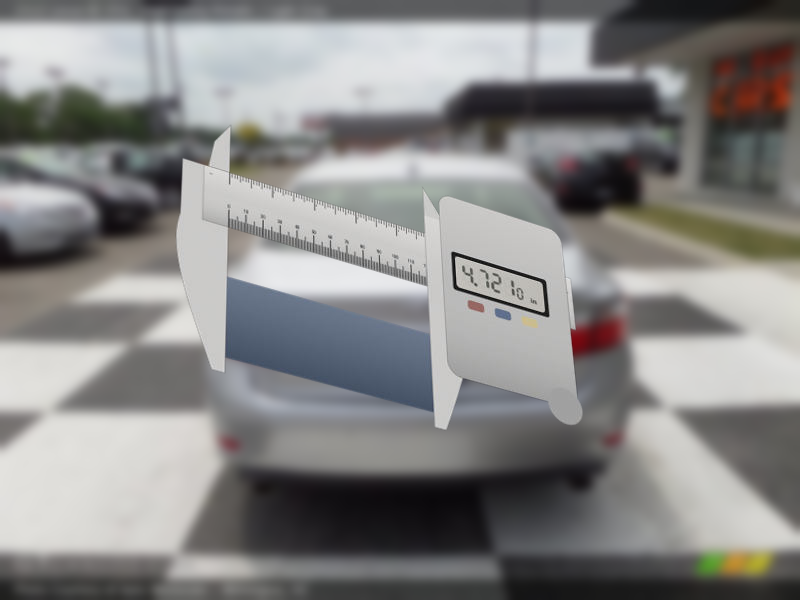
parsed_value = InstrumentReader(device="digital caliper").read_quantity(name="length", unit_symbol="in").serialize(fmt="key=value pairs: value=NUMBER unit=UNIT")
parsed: value=4.7210 unit=in
